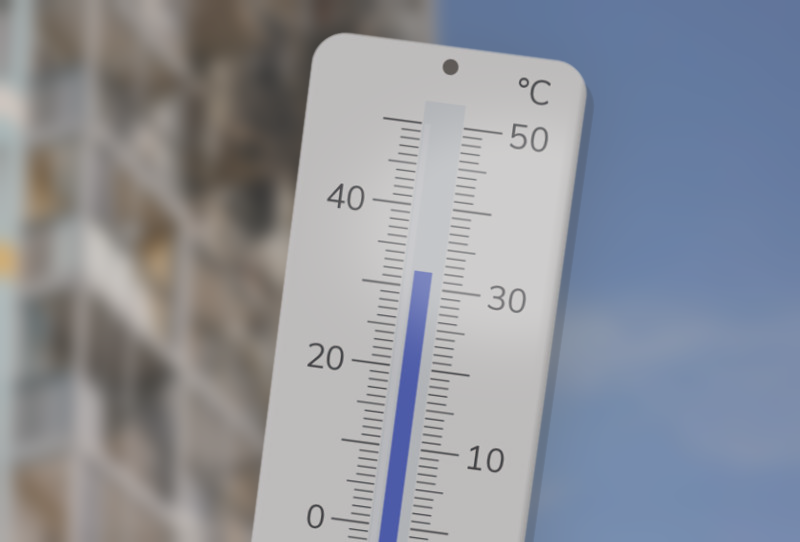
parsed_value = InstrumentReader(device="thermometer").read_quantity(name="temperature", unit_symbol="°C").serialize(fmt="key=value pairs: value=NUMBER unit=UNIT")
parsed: value=32 unit=°C
